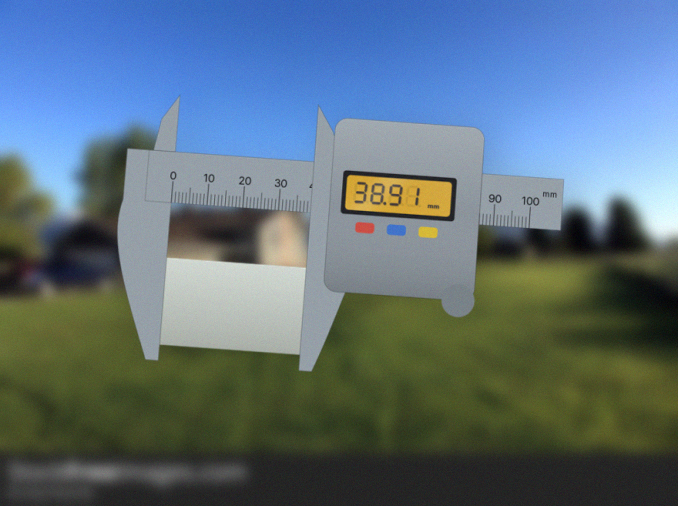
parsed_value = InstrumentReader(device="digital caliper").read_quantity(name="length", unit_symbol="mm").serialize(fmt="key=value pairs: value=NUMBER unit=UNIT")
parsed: value=38.91 unit=mm
